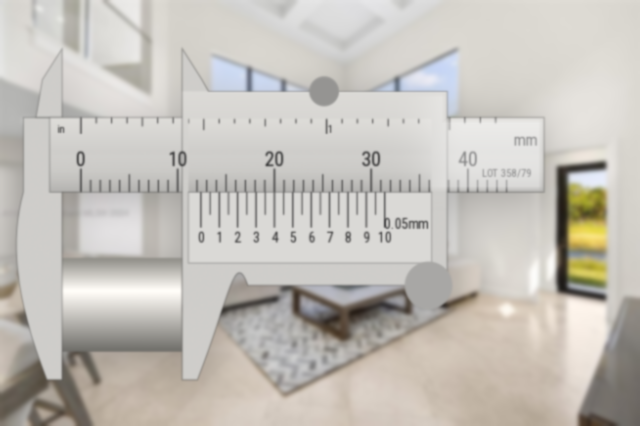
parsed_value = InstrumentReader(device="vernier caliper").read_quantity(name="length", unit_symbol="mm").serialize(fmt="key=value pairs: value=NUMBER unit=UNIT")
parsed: value=12.4 unit=mm
